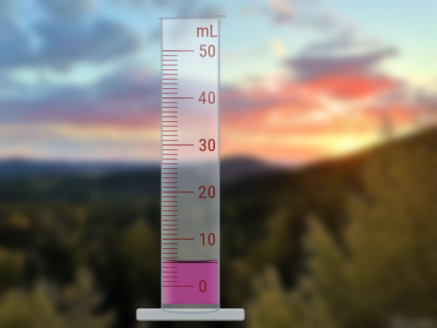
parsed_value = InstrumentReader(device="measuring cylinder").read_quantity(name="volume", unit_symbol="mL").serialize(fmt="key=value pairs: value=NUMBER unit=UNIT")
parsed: value=5 unit=mL
